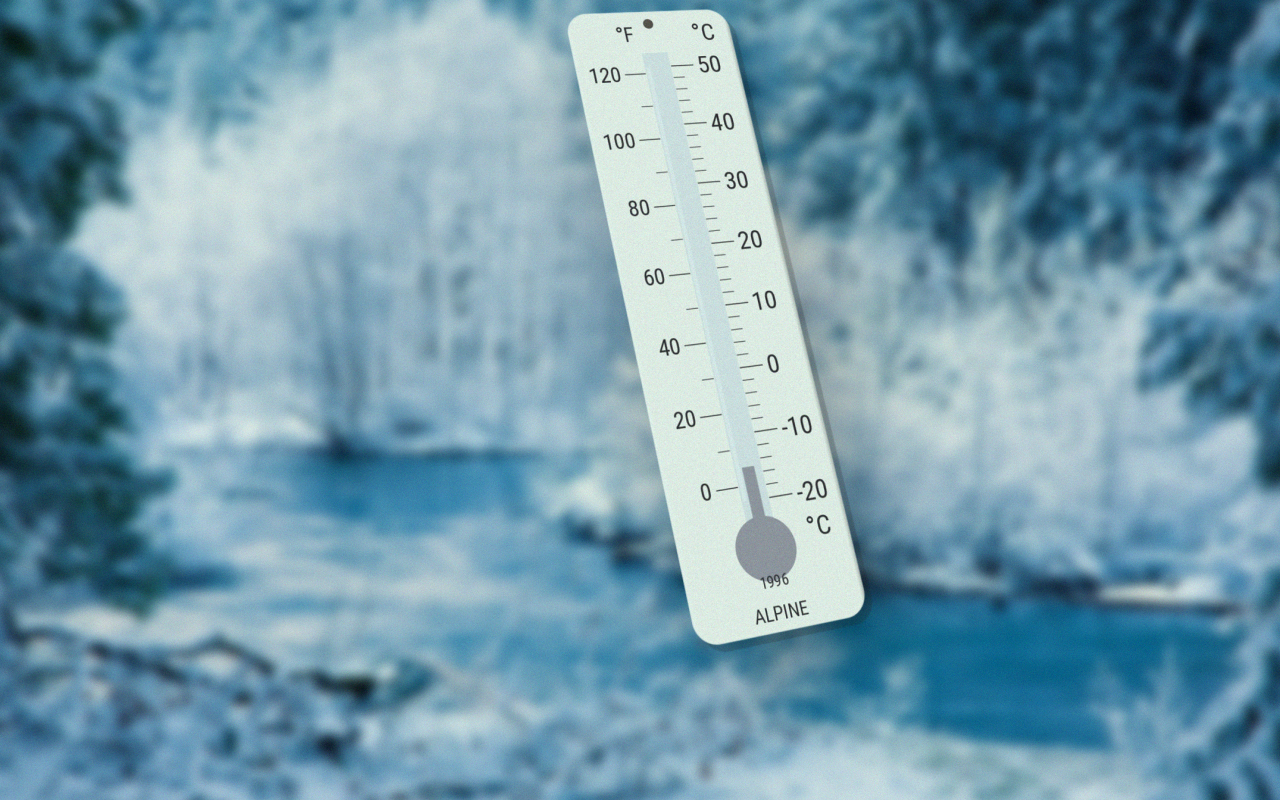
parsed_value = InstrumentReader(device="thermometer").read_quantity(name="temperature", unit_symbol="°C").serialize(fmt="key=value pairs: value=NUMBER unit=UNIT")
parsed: value=-15 unit=°C
